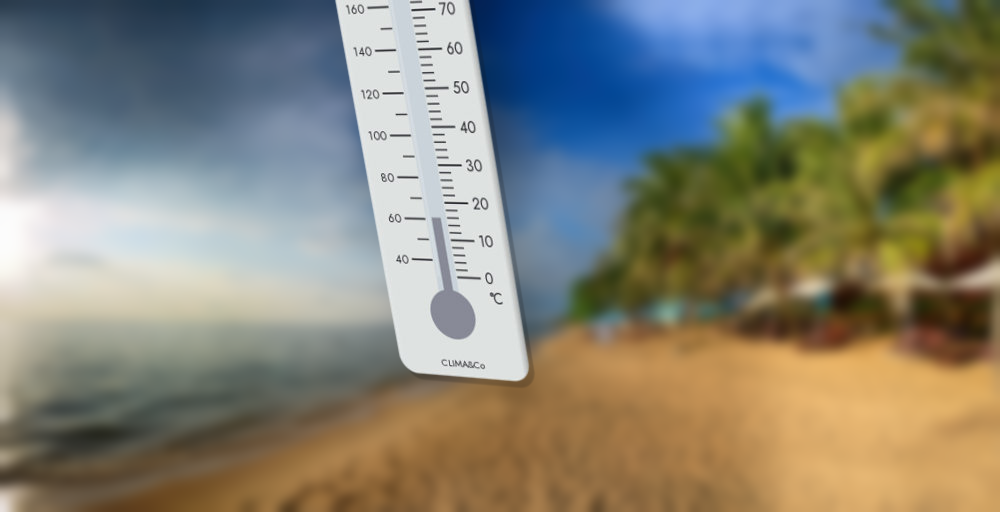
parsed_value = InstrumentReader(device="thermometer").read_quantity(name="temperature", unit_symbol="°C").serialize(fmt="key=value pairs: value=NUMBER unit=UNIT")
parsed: value=16 unit=°C
